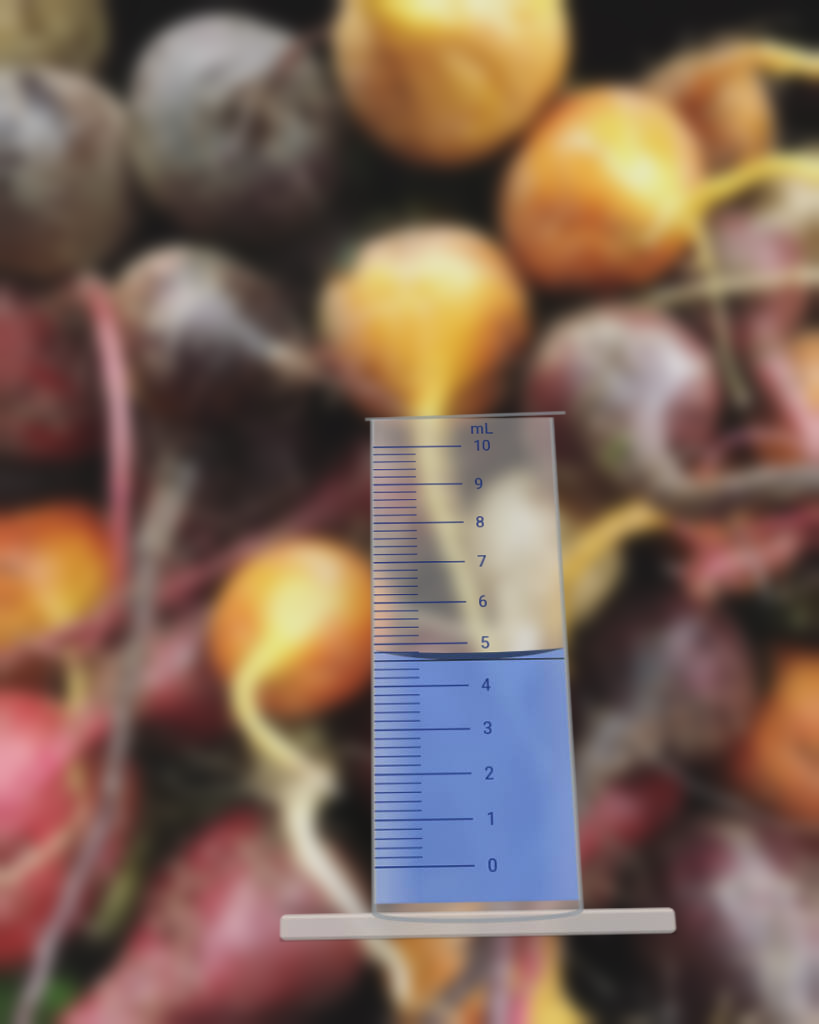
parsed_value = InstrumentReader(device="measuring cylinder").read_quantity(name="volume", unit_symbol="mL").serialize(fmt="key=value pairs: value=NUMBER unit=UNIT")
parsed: value=4.6 unit=mL
